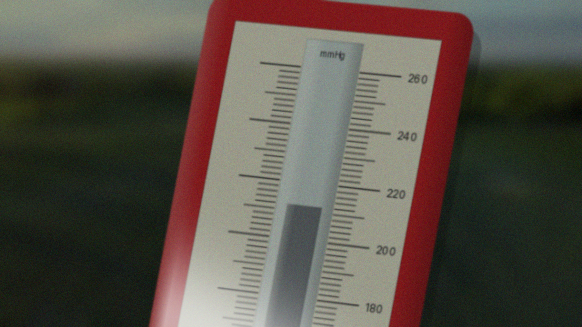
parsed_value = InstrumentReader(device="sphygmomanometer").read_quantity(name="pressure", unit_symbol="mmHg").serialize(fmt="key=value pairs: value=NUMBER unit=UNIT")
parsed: value=212 unit=mmHg
